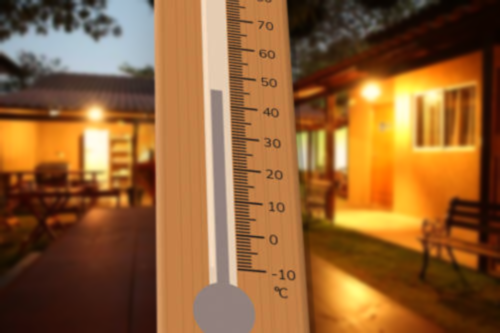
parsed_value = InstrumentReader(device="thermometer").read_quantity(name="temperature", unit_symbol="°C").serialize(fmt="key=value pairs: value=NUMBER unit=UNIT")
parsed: value=45 unit=°C
